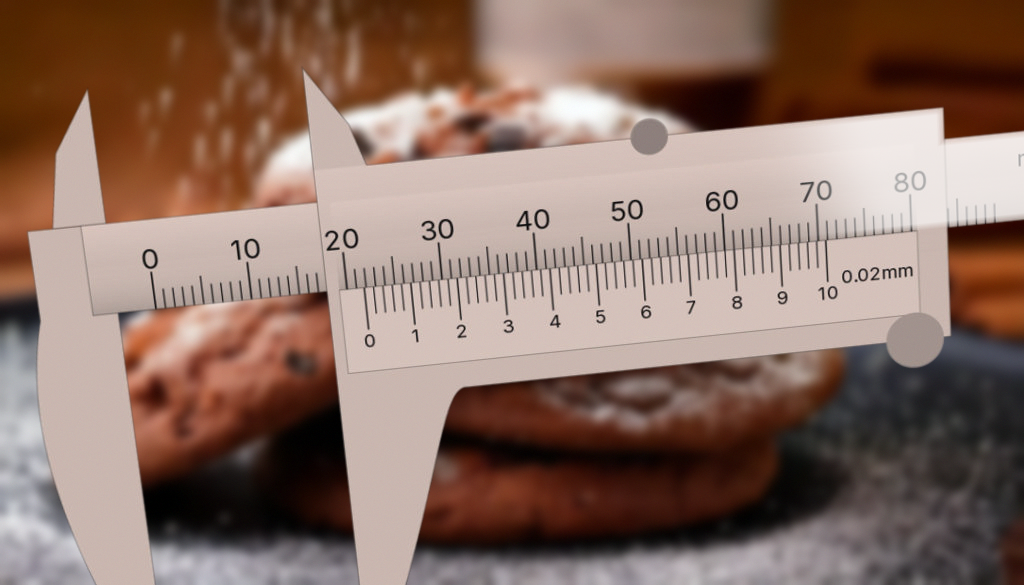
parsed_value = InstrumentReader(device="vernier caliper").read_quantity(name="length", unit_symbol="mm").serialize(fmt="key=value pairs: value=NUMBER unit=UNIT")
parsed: value=21.8 unit=mm
